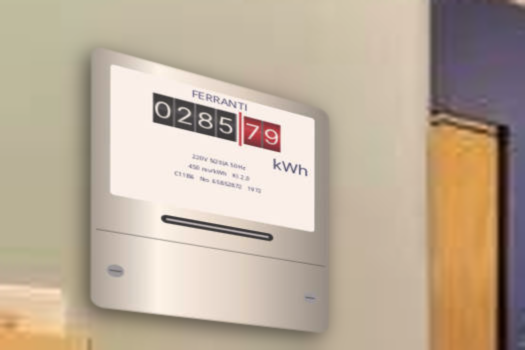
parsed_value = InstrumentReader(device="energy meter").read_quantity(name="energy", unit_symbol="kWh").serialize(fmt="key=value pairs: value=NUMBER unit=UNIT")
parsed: value=285.79 unit=kWh
